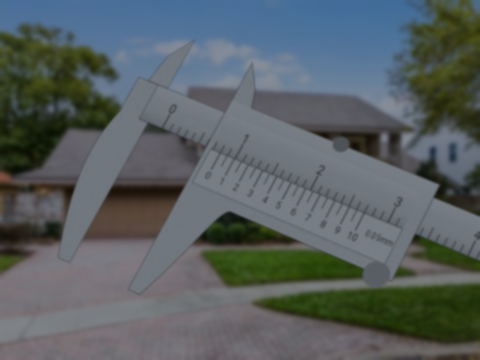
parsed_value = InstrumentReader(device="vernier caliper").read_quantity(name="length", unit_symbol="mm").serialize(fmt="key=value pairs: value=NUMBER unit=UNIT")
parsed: value=8.0 unit=mm
